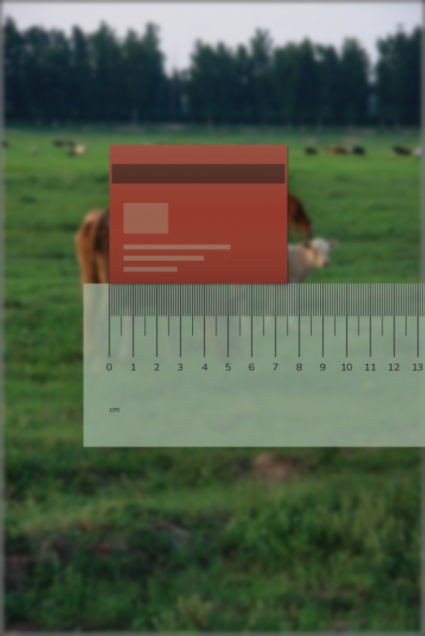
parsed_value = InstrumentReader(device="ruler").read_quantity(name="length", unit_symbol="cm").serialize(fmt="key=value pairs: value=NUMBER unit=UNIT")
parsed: value=7.5 unit=cm
